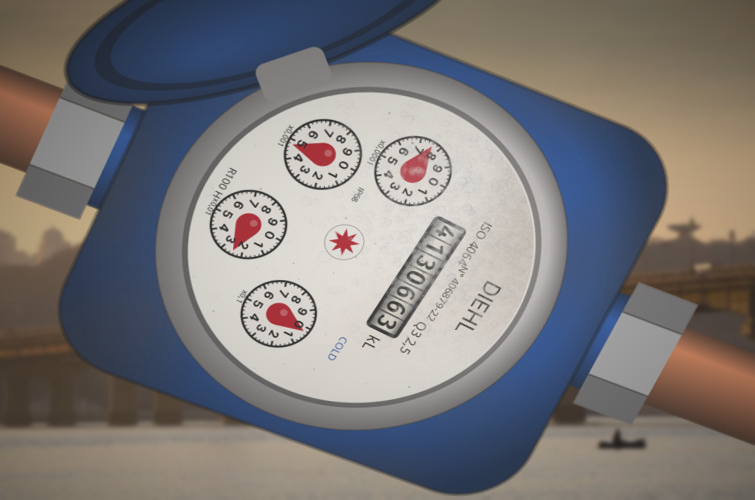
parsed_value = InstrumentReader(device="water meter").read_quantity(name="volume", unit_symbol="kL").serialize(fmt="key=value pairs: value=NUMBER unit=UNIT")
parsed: value=4130663.0247 unit=kL
